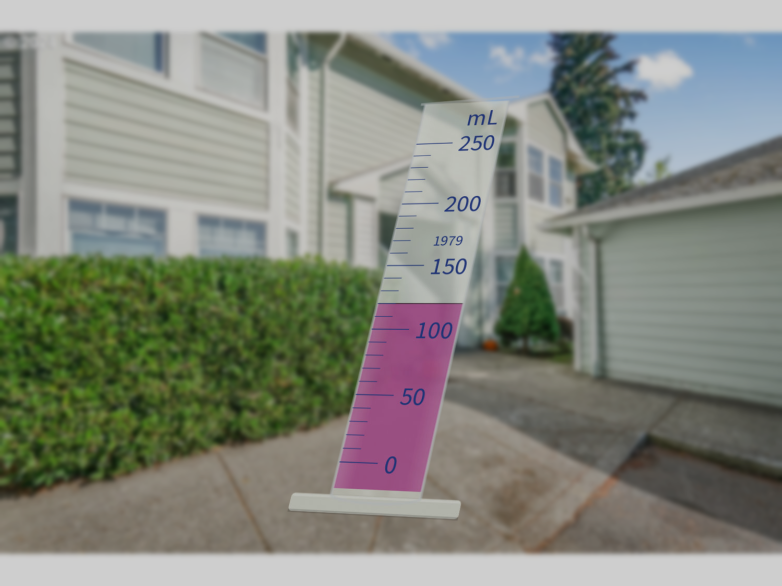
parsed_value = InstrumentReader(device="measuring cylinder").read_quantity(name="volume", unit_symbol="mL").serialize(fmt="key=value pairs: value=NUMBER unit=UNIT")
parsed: value=120 unit=mL
